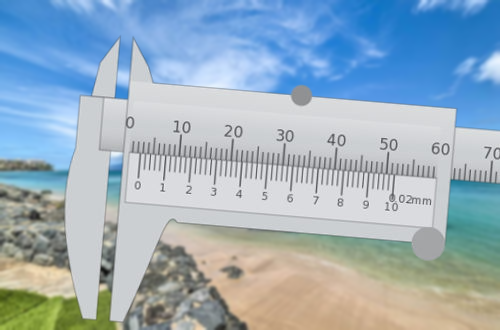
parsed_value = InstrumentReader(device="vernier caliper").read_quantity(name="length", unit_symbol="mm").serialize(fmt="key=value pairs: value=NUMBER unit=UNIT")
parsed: value=2.5 unit=mm
